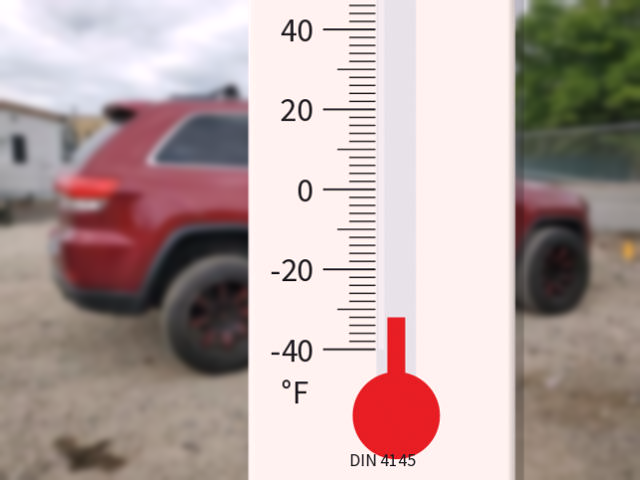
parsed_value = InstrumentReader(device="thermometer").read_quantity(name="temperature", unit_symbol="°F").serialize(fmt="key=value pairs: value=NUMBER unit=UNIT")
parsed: value=-32 unit=°F
